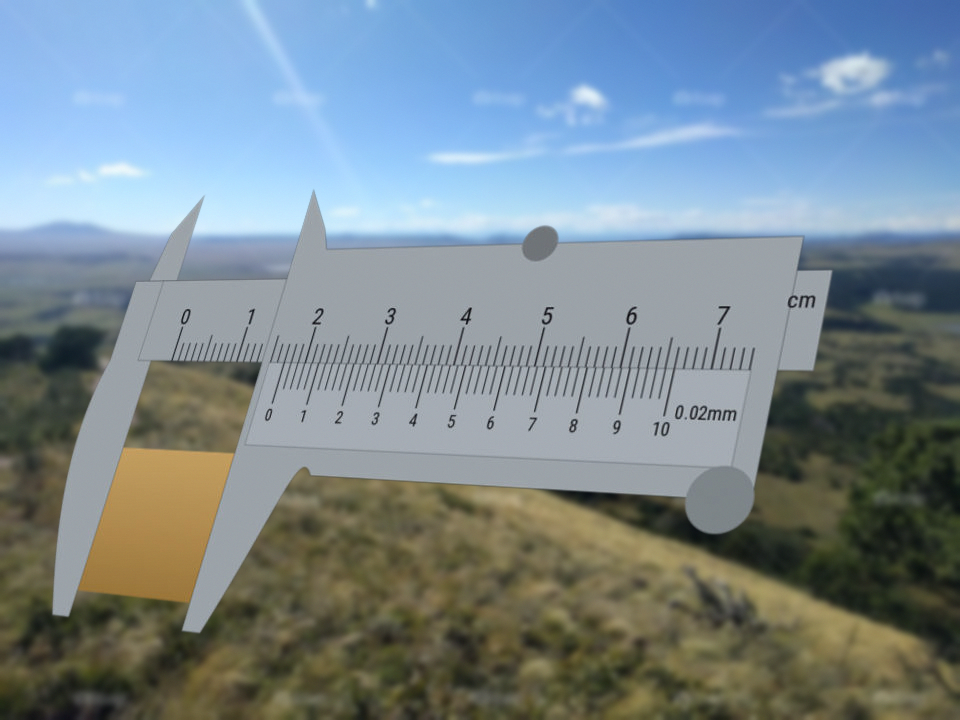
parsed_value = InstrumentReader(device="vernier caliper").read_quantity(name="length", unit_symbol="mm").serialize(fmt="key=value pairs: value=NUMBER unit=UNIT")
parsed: value=17.0 unit=mm
